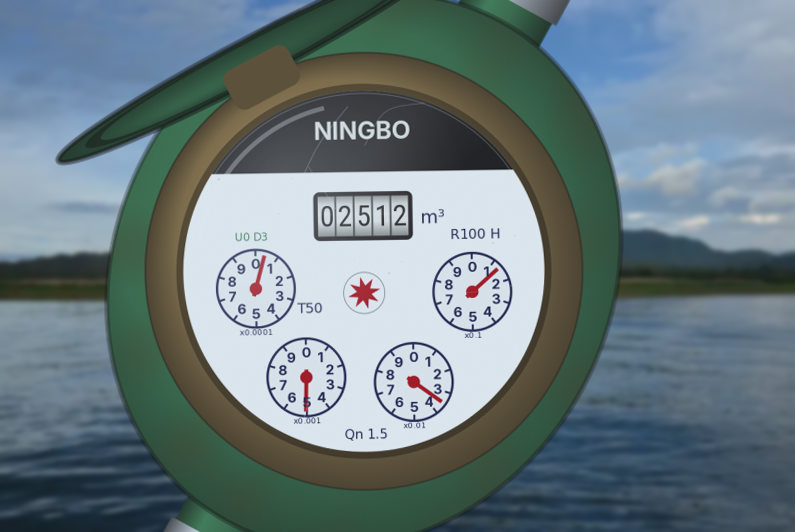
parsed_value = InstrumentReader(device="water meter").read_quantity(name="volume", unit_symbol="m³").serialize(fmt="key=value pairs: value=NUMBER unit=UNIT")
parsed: value=2512.1350 unit=m³
